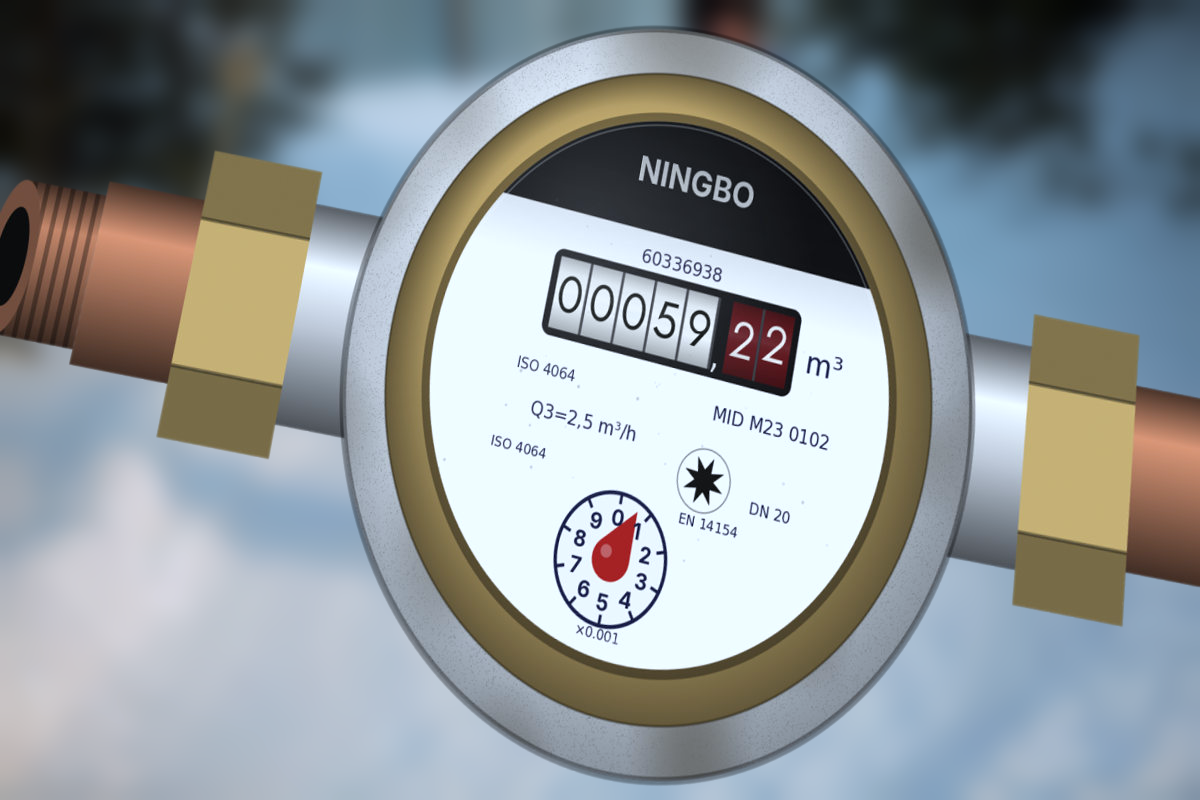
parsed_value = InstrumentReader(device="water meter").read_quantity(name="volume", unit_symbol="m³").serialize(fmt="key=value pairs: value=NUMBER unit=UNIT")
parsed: value=59.220 unit=m³
